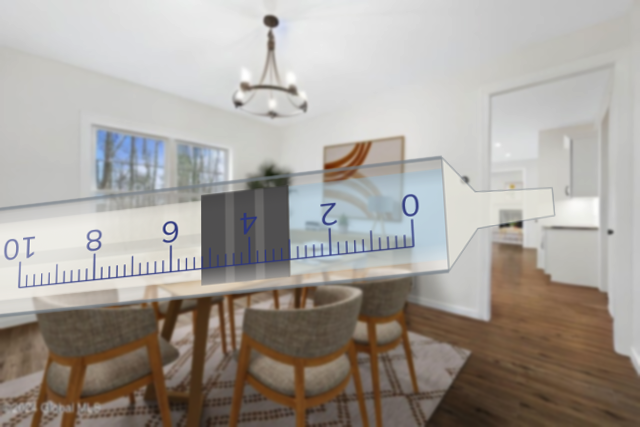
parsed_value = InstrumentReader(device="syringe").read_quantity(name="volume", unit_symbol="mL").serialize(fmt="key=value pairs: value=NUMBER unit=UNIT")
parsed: value=3 unit=mL
